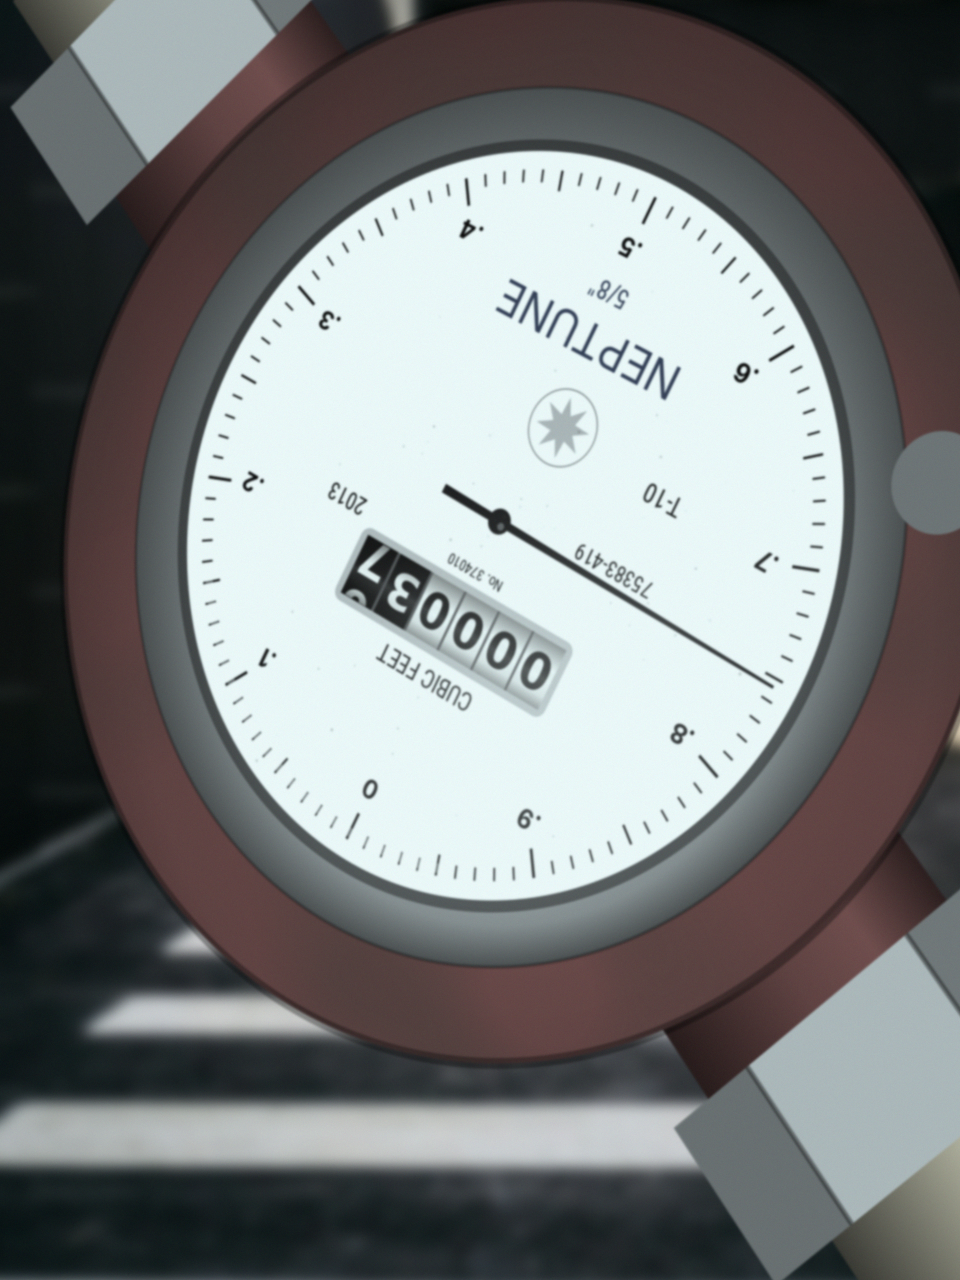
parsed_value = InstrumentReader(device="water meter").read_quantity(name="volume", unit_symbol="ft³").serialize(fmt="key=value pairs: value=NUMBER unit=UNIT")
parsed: value=36.75 unit=ft³
